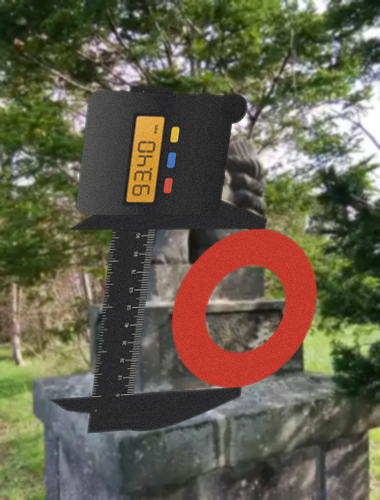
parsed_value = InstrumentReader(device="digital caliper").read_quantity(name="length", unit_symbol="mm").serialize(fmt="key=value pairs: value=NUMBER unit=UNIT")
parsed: value=93.40 unit=mm
